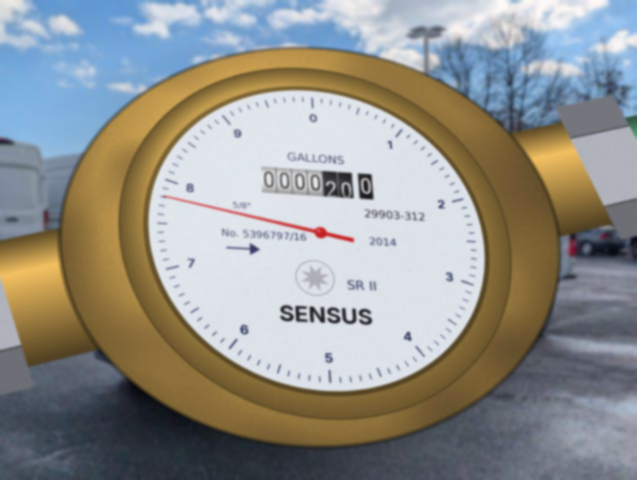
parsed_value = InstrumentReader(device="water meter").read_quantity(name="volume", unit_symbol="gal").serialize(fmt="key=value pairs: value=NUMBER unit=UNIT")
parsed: value=197.8 unit=gal
